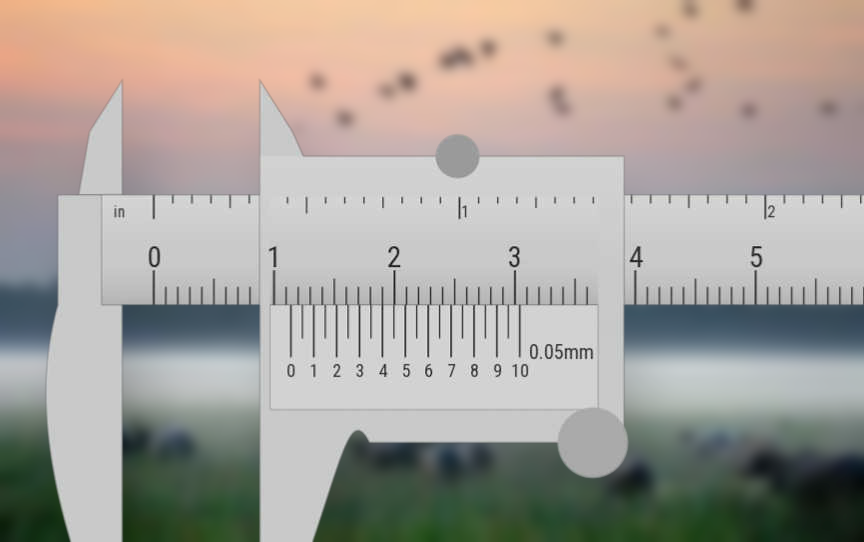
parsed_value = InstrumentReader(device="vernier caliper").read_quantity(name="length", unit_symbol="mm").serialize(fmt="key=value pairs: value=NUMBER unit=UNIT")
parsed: value=11.4 unit=mm
